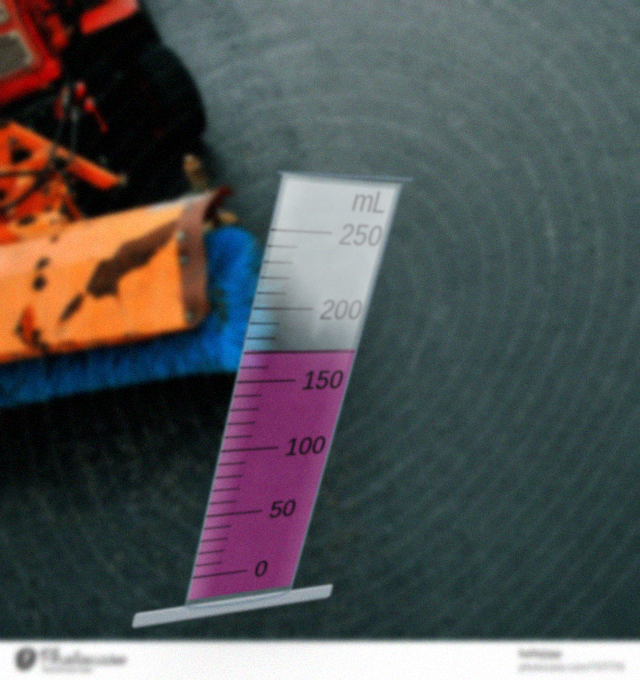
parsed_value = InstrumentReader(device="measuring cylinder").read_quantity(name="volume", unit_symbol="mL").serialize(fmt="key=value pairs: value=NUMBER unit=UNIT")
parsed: value=170 unit=mL
